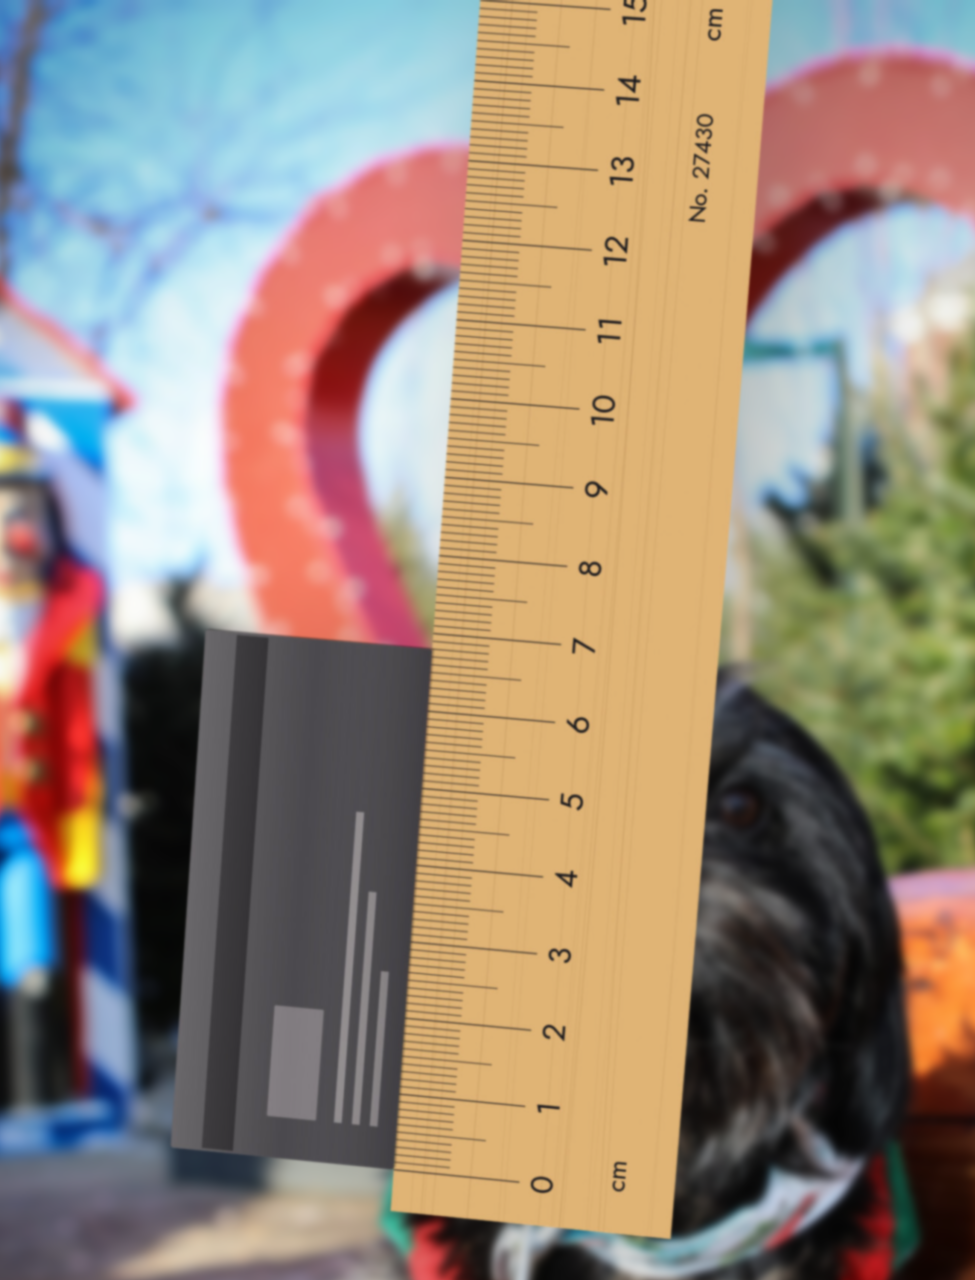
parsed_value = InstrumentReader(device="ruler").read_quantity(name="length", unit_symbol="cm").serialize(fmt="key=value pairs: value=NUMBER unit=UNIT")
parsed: value=6.8 unit=cm
